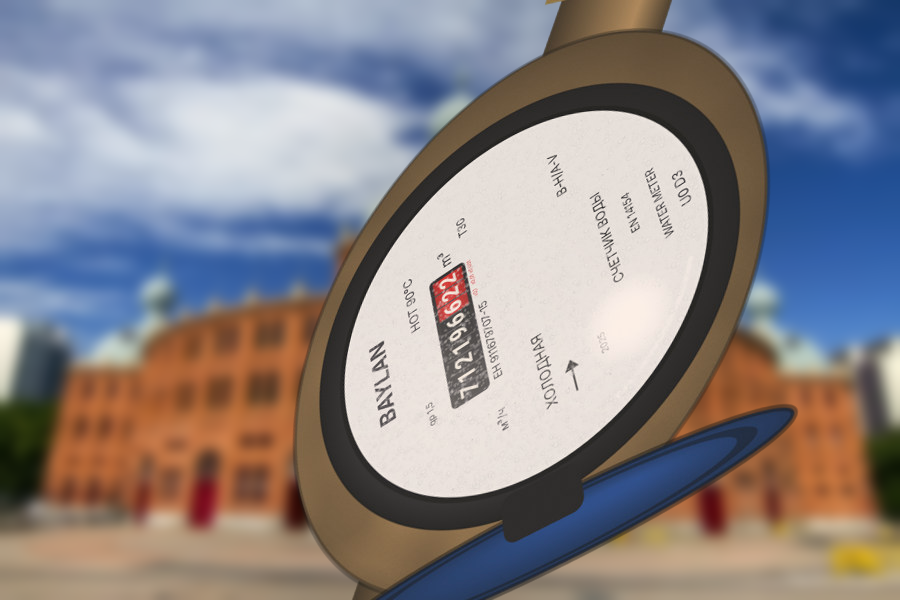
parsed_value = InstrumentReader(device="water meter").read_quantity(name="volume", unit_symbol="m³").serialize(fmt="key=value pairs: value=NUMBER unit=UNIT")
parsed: value=712196.622 unit=m³
